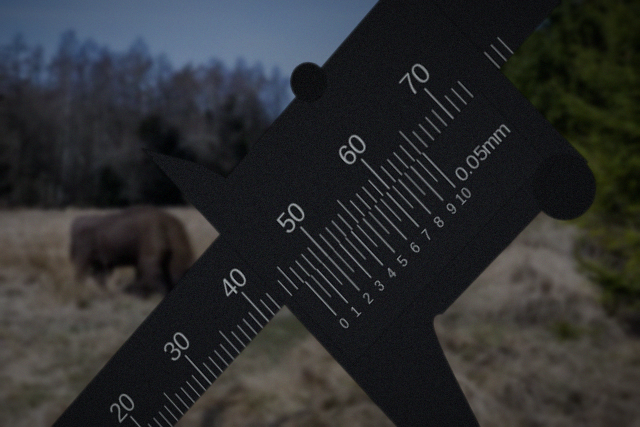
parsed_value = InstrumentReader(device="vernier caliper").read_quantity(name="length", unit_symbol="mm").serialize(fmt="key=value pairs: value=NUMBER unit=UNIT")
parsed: value=46.2 unit=mm
